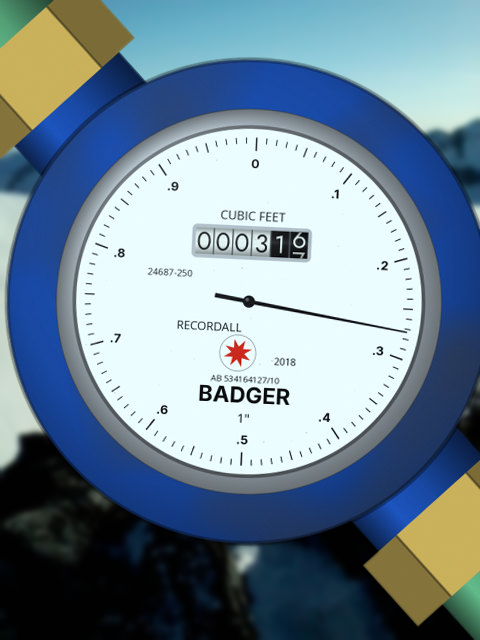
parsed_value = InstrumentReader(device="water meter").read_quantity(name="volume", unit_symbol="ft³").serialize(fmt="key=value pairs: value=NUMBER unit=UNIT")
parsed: value=316.27 unit=ft³
